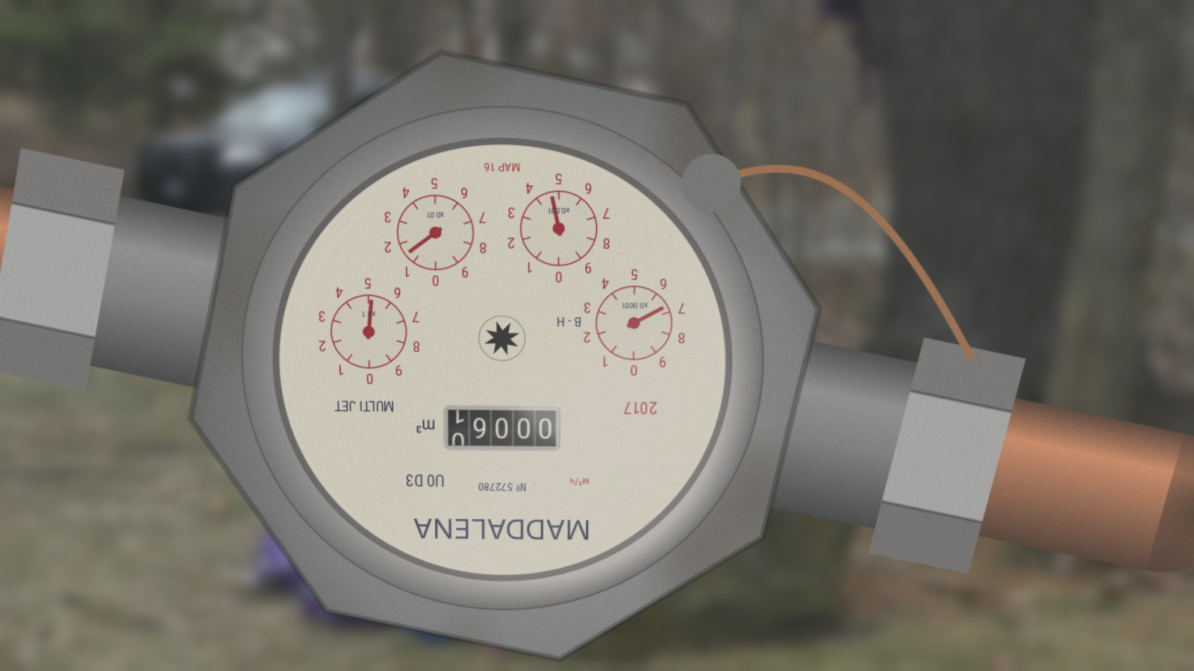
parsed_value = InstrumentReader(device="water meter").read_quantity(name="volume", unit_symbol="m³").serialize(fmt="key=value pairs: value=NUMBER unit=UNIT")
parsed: value=60.5146 unit=m³
